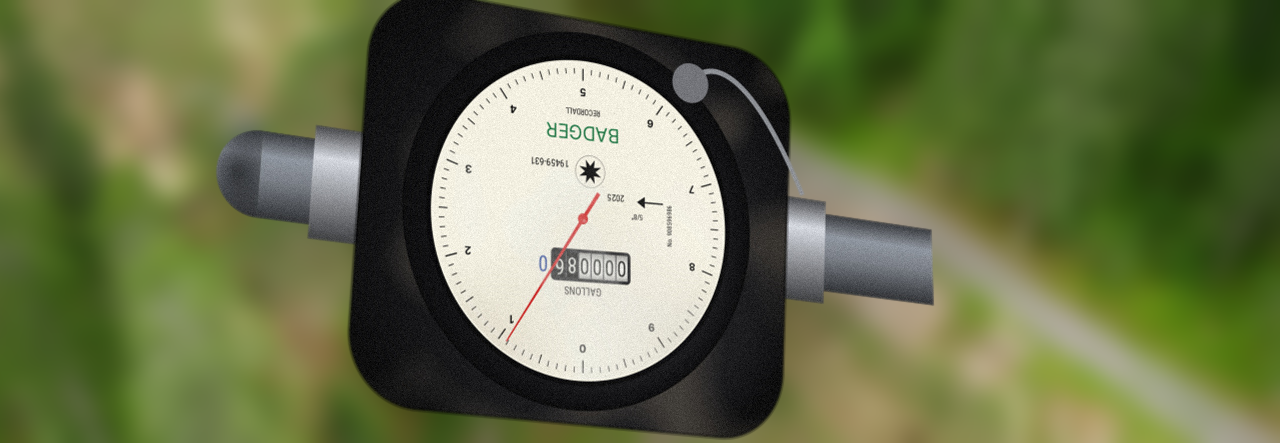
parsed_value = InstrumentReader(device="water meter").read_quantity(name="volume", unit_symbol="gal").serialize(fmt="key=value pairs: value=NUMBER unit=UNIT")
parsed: value=860.9 unit=gal
